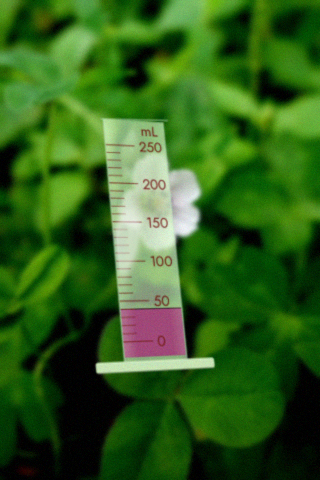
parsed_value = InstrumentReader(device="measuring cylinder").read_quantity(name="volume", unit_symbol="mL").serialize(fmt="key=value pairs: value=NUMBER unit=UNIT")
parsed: value=40 unit=mL
